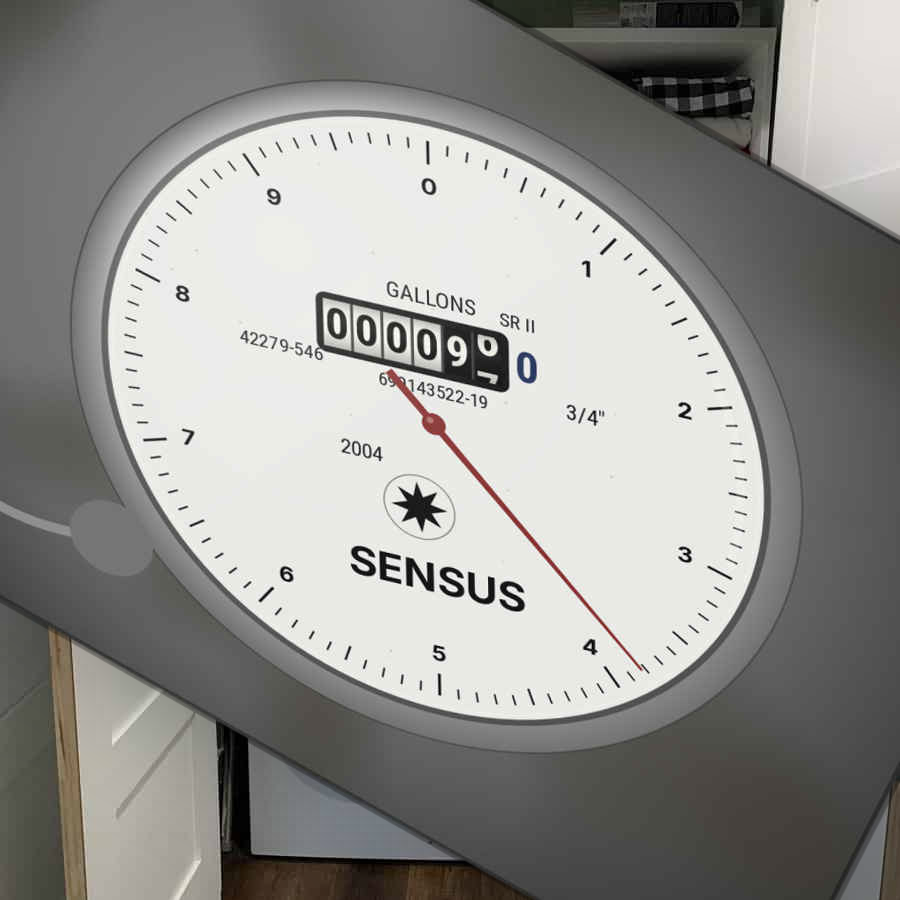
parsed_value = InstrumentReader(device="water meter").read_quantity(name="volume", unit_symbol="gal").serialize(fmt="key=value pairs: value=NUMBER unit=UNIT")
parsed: value=963.8 unit=gal
